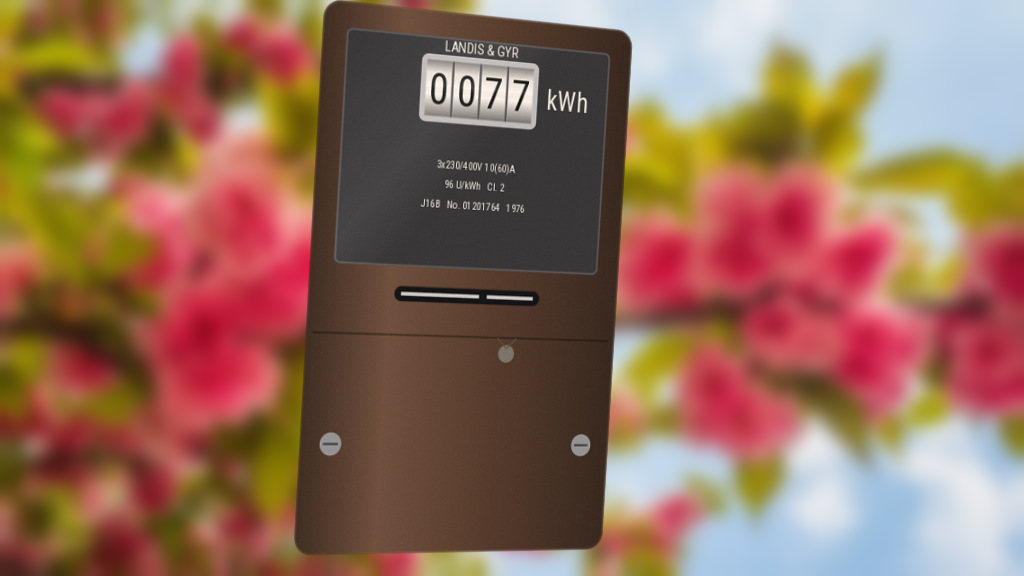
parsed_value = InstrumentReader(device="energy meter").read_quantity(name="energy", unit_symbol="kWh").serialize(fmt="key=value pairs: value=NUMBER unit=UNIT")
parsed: value=77 unit=kWh
